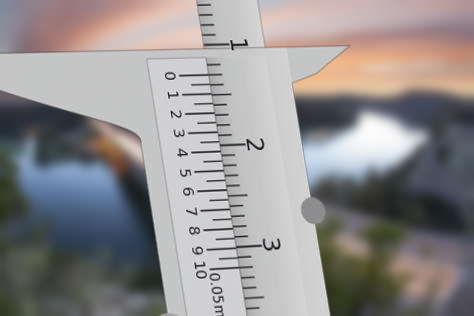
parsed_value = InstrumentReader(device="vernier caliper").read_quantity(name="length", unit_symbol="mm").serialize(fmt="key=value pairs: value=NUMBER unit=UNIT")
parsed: value=13.0 unit=mm
